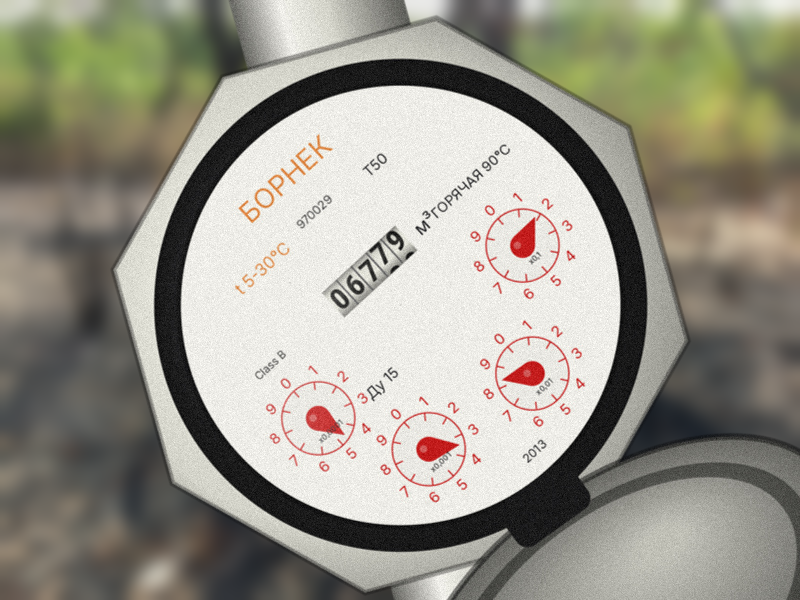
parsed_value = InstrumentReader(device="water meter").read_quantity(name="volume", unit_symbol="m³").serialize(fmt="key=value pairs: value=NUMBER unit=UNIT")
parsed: value=6779.1834 unit=m³
